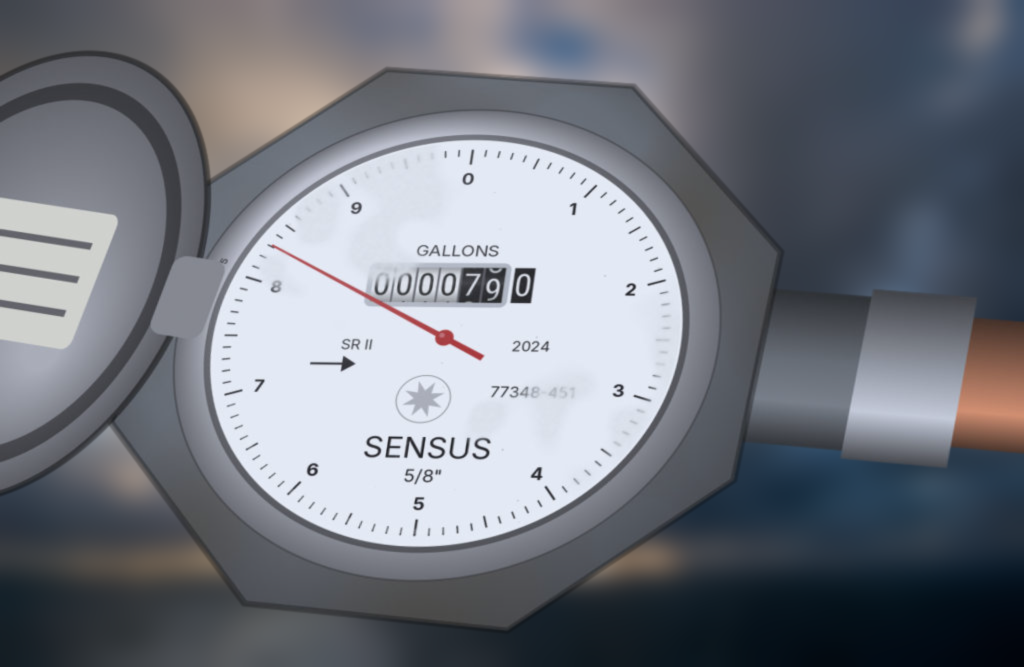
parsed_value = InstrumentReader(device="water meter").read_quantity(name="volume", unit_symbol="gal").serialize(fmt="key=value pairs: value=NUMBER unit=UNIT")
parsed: value=788.3 unit=gal
